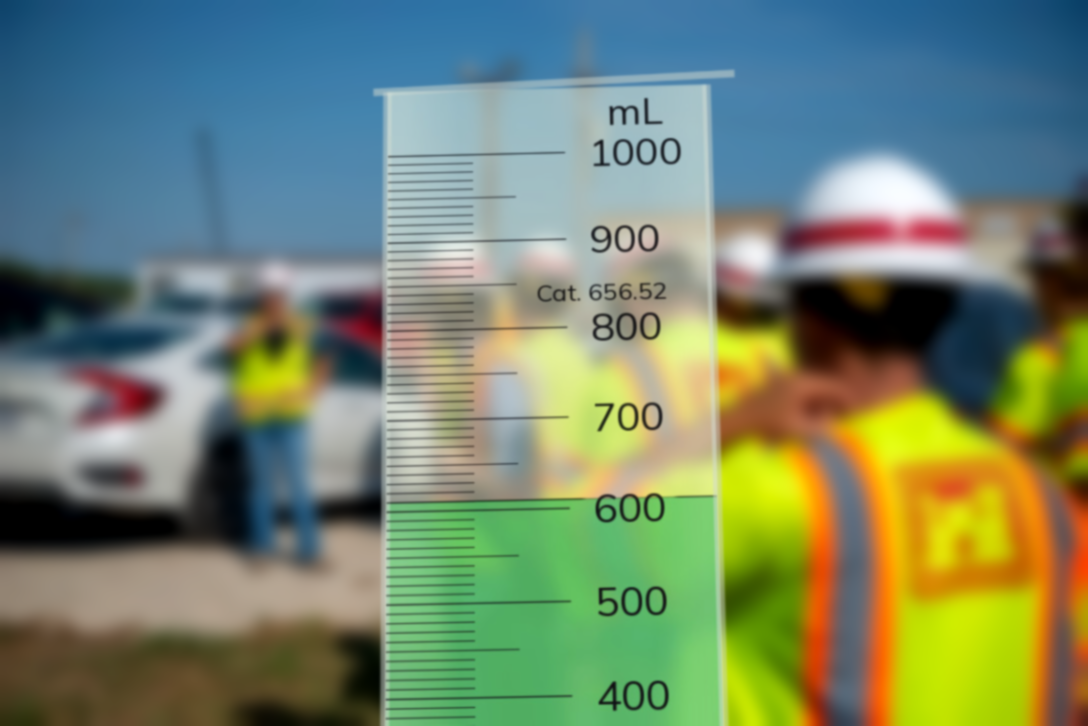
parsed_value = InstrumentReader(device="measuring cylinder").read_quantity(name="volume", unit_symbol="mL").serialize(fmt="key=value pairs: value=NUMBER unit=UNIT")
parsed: value=610 unit=mL
